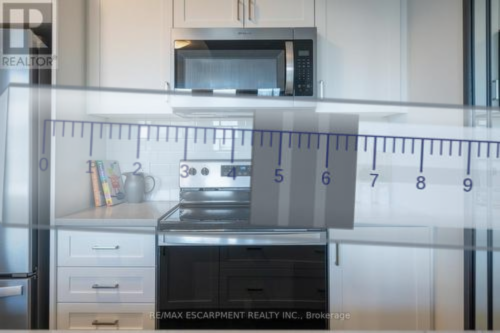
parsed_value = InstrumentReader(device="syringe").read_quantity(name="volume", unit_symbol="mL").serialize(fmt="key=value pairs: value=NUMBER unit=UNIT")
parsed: value=4.4 unit=mL
